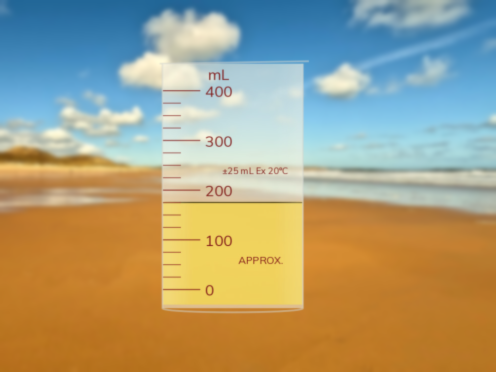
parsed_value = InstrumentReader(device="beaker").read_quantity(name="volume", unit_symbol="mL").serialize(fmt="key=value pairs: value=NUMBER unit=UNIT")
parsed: value=175 unit=mL
